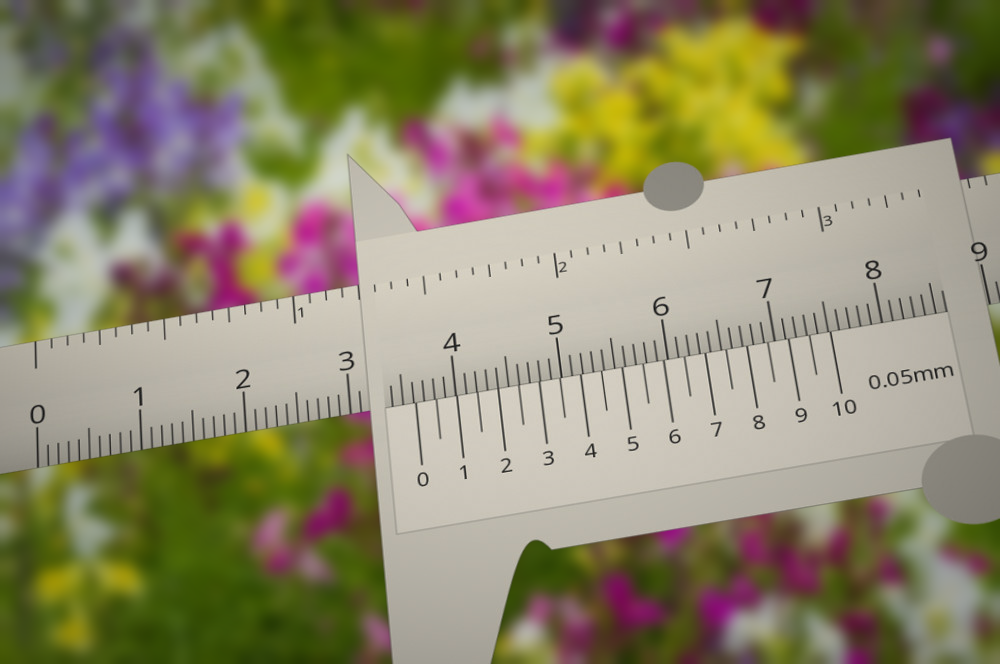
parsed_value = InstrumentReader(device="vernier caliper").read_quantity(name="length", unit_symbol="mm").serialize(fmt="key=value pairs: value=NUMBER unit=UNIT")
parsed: value=36.2 unit=mm
